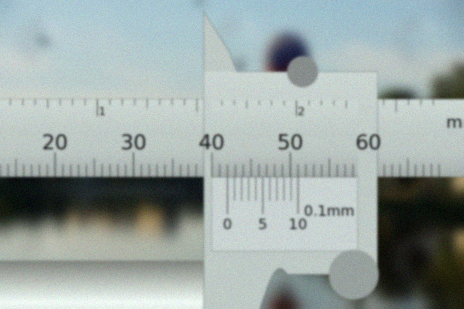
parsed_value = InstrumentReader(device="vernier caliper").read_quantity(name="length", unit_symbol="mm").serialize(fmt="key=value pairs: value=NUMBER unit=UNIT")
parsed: value=42.0 unit=mm
